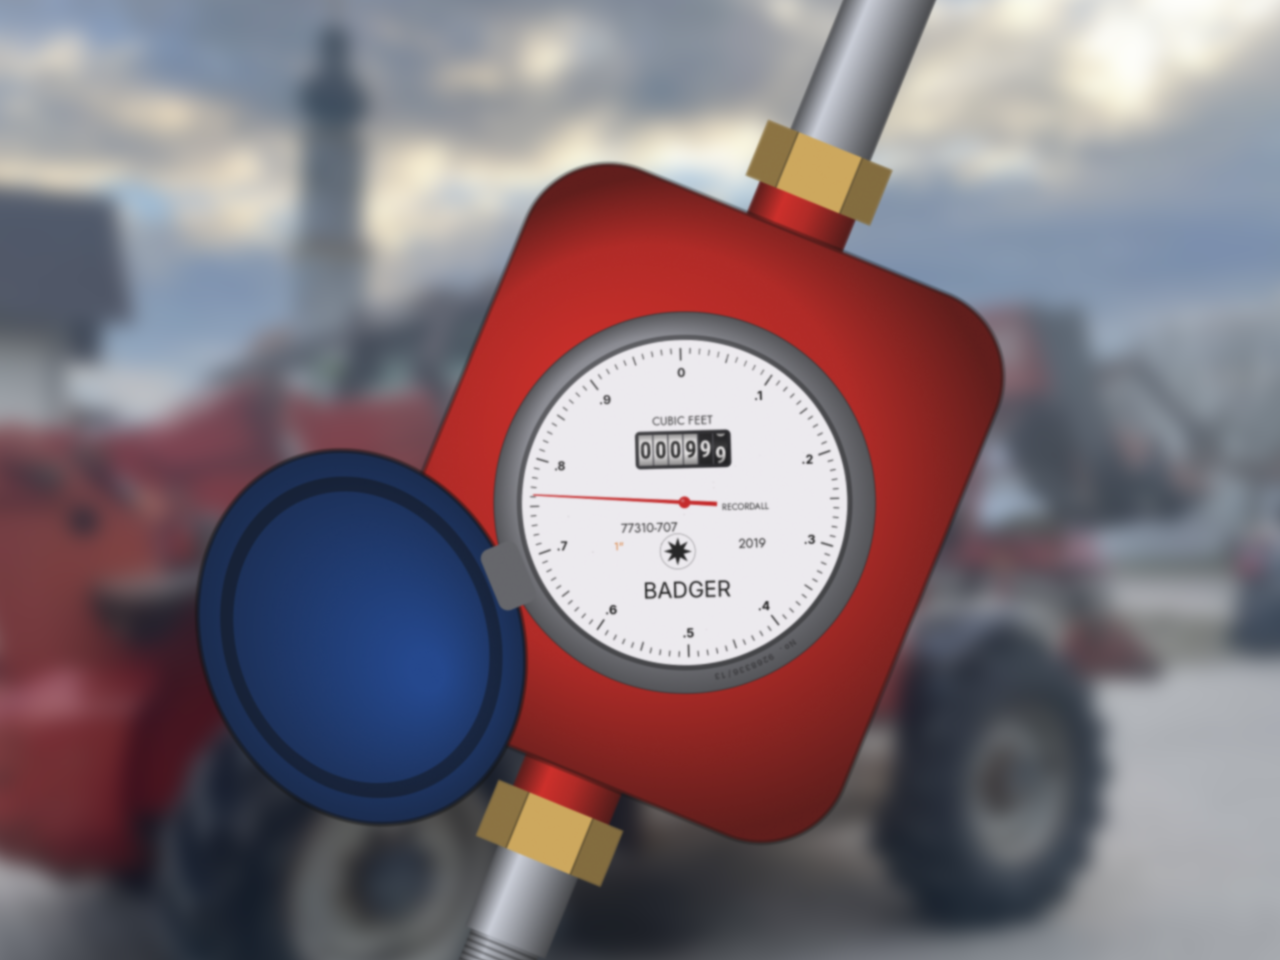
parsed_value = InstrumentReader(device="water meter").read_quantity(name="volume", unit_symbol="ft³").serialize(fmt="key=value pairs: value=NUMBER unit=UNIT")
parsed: value=998.76 unit=ft³
